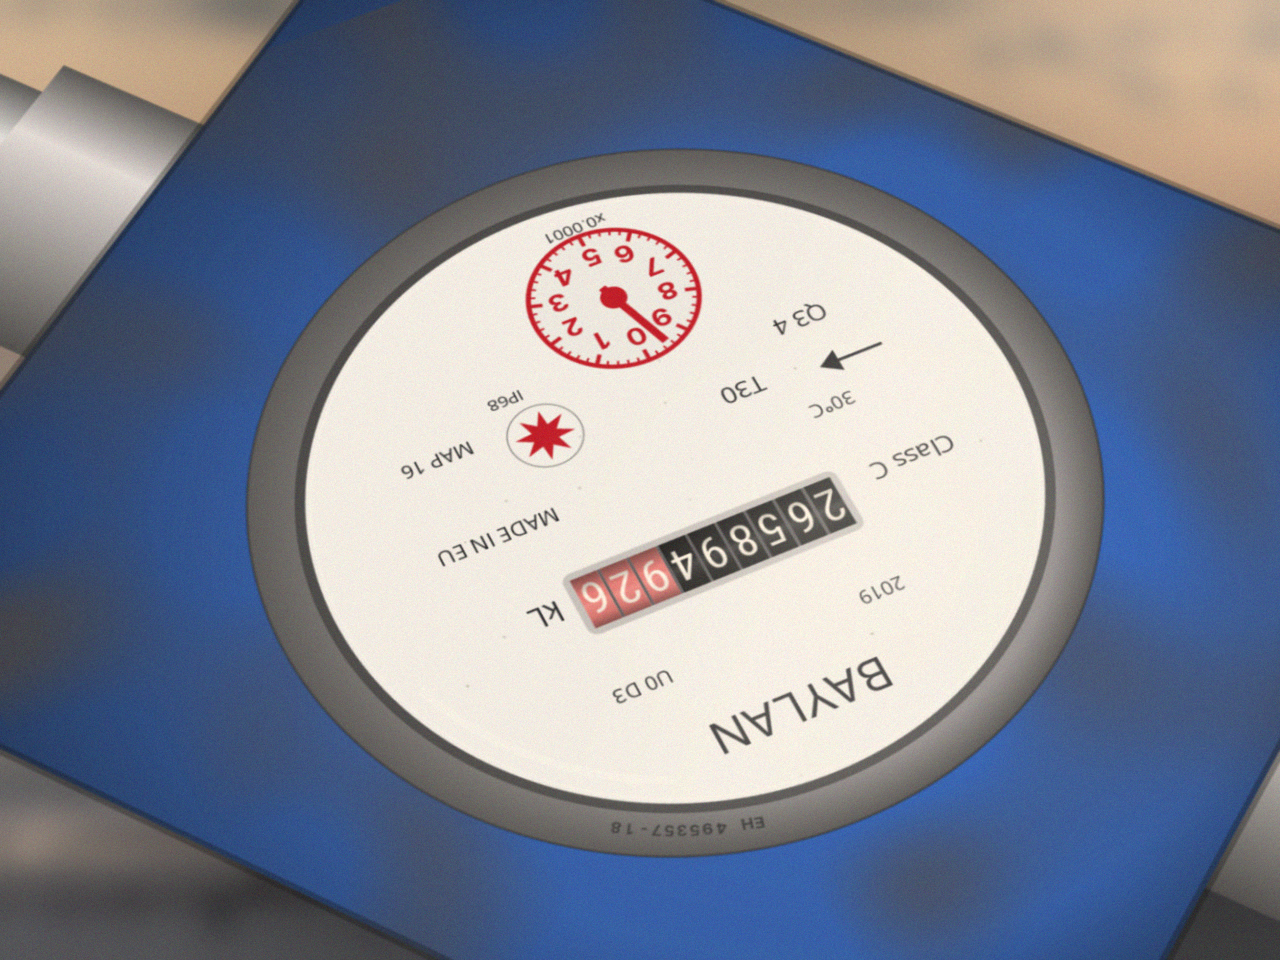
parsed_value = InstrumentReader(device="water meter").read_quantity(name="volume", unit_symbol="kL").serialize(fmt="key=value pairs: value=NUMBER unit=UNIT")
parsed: value=265894.9259 unit=kL
